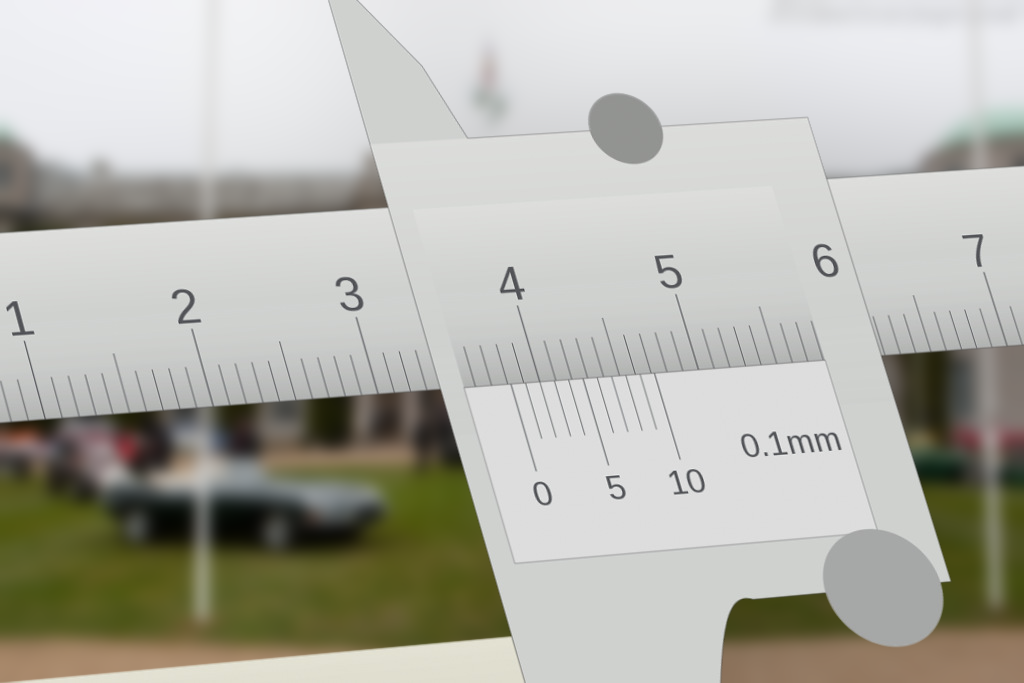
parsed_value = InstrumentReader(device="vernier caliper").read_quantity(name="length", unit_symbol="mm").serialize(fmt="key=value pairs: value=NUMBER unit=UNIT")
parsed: value=38.2 unit=mm
